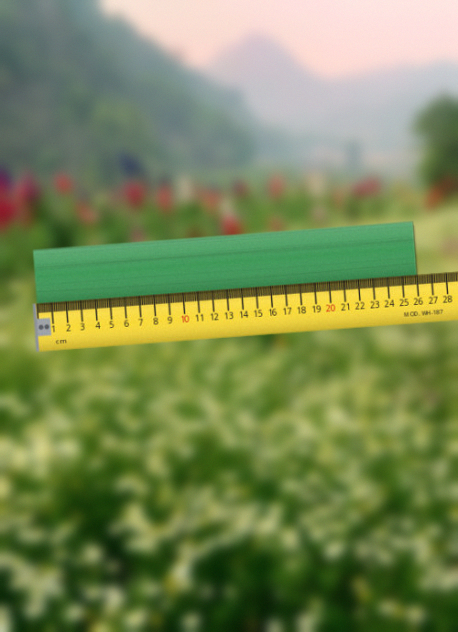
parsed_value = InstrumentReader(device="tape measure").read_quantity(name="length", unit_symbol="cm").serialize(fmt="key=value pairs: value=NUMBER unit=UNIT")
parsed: value=26 unit=cm
